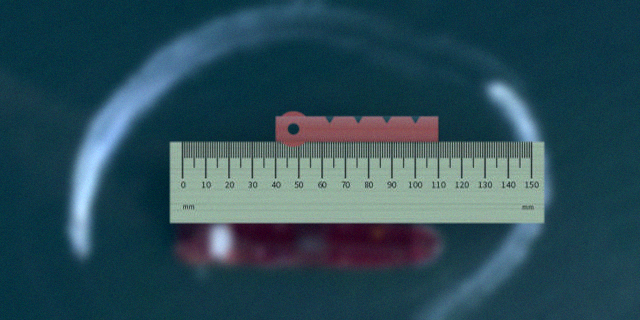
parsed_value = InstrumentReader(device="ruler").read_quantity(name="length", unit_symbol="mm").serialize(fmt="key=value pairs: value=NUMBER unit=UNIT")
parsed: value=70 unit=mm
